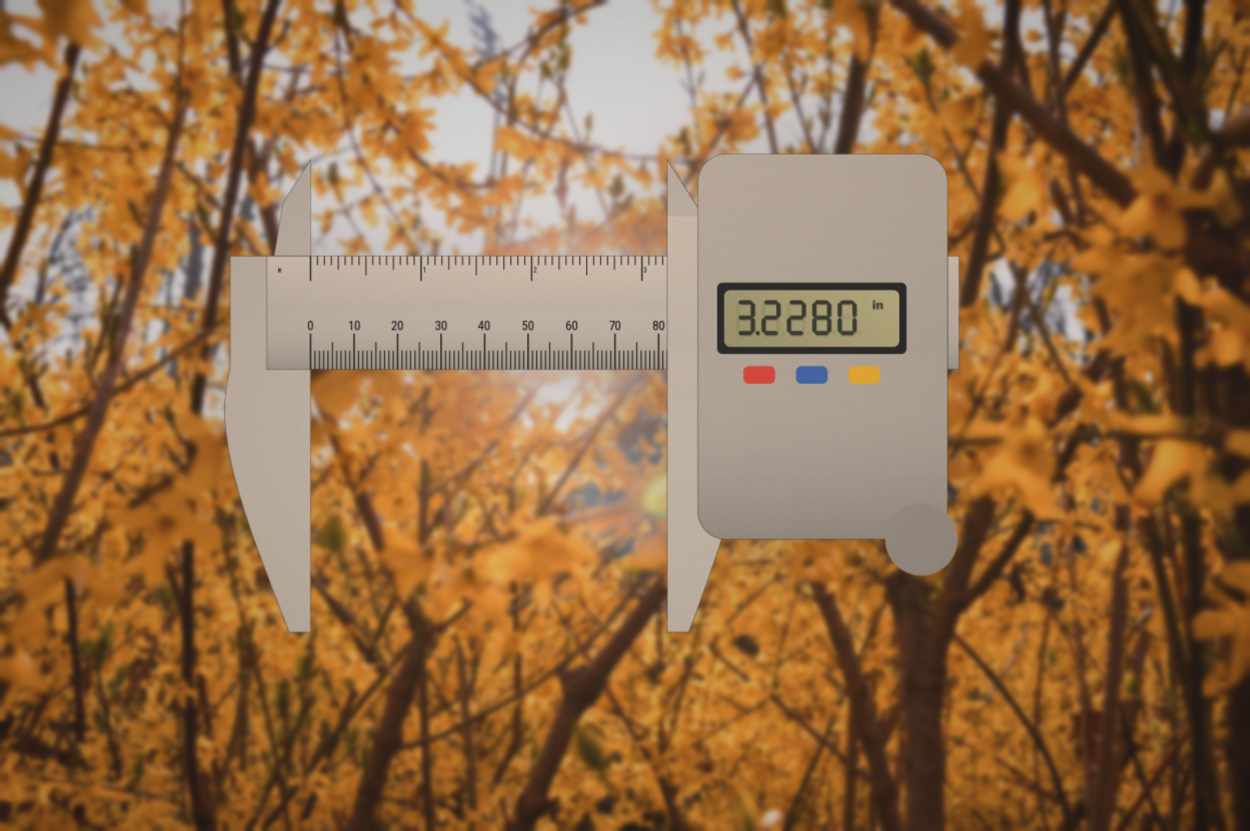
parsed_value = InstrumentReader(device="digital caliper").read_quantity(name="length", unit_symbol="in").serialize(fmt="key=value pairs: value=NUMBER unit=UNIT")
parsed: value=3.2280 unit=in
